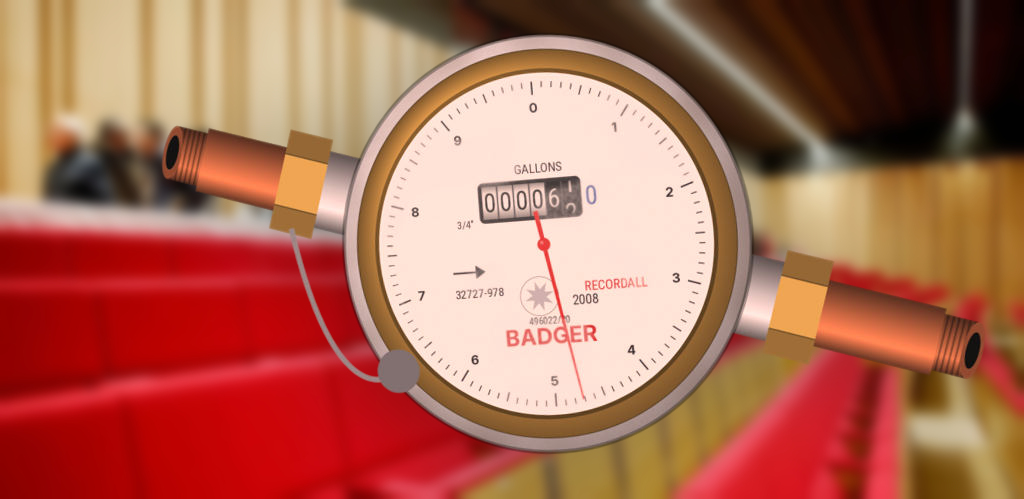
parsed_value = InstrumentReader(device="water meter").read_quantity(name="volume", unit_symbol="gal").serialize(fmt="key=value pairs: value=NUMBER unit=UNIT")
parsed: value=614.7 unit=gal
